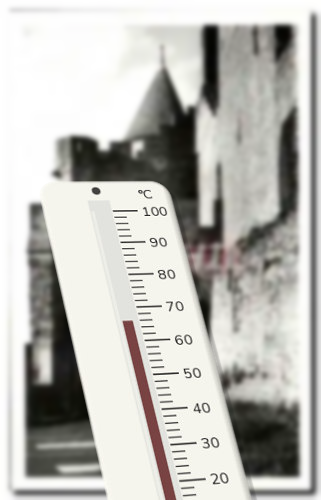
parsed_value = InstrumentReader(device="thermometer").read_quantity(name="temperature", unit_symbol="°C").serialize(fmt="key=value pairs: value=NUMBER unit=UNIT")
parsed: value=66 unit=°C
